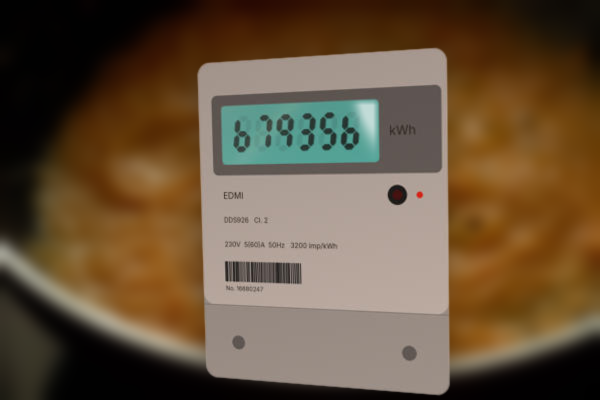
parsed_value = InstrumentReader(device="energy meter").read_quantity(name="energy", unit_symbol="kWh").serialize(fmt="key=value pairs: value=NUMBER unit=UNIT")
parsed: value=679356 unit=kWh
